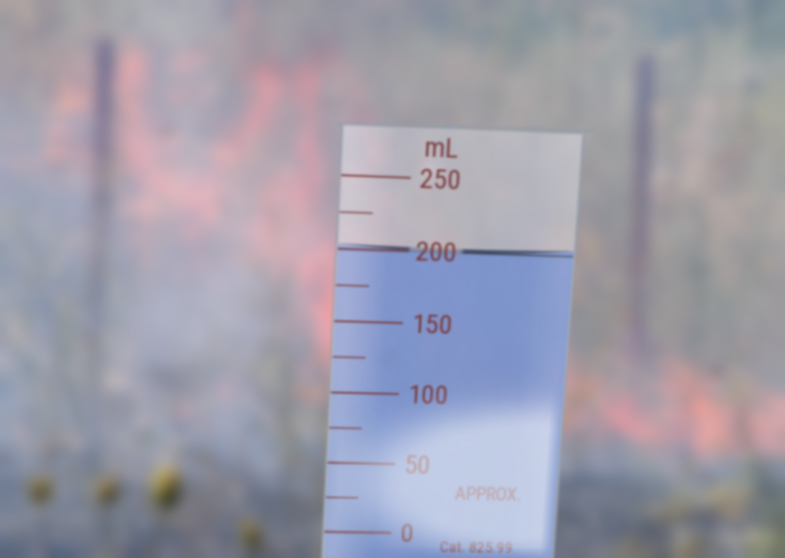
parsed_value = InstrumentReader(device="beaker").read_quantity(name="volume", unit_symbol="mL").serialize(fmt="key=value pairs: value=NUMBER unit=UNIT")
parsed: value=200 unit=mL
